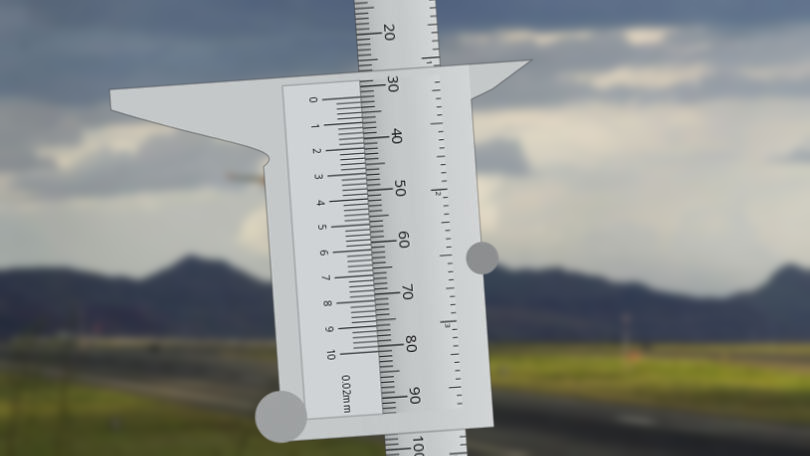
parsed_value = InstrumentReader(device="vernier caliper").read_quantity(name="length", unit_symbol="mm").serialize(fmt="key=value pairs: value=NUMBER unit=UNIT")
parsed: value=32.0 unit=mm
